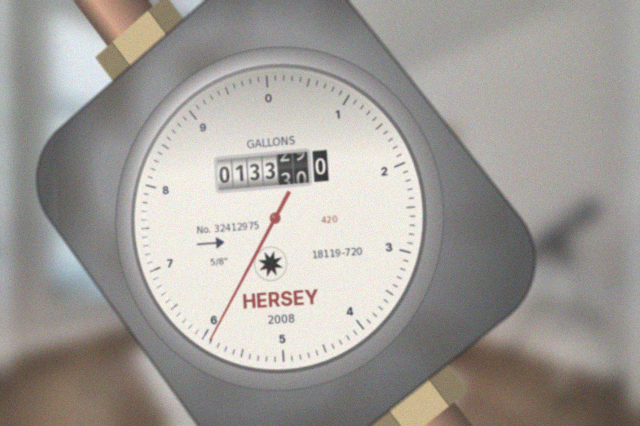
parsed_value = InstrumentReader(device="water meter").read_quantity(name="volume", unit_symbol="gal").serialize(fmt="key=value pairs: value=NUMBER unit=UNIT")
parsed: value=133295.9 unit=gal
